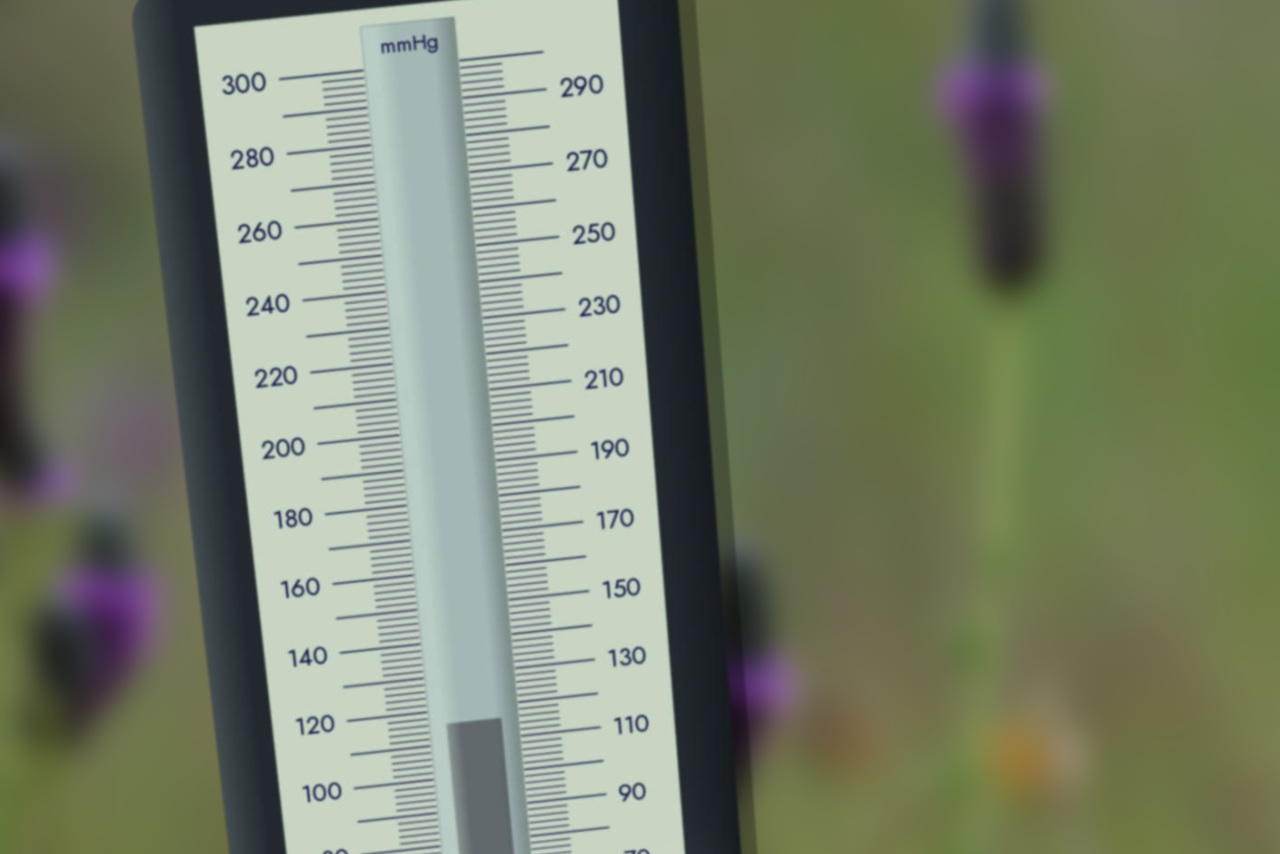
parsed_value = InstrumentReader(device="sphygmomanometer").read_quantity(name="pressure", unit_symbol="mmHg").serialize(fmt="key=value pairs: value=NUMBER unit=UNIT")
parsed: value=116 unit=mmHg
